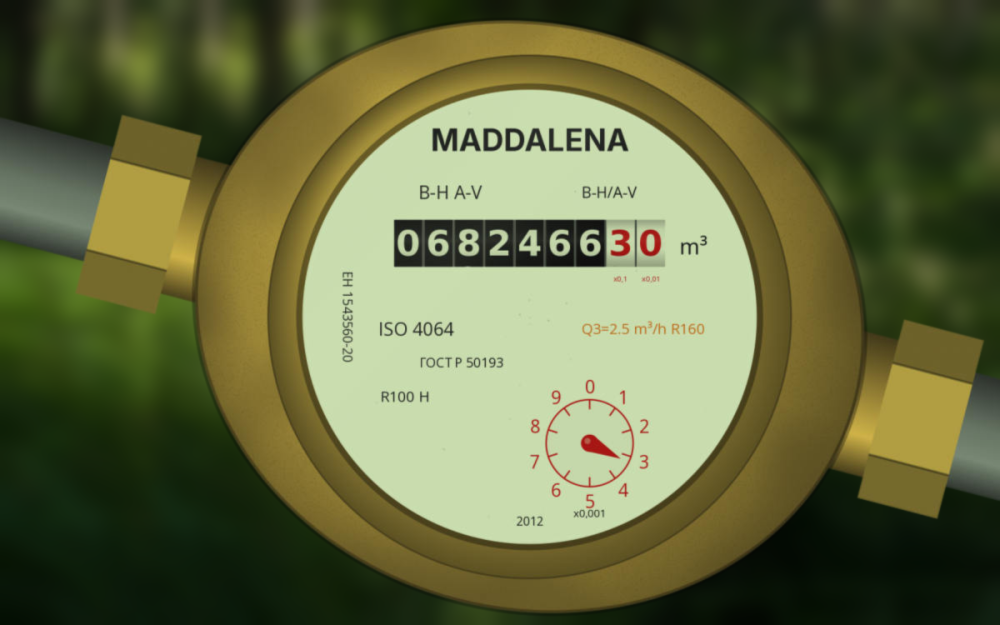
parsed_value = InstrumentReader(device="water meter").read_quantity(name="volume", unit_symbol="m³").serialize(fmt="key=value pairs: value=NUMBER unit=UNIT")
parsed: value=682466.303 unit=m³
